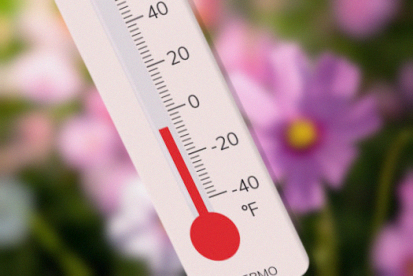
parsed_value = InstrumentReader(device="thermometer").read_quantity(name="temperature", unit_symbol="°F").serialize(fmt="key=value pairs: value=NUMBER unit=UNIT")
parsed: value=-6 unit=°F
